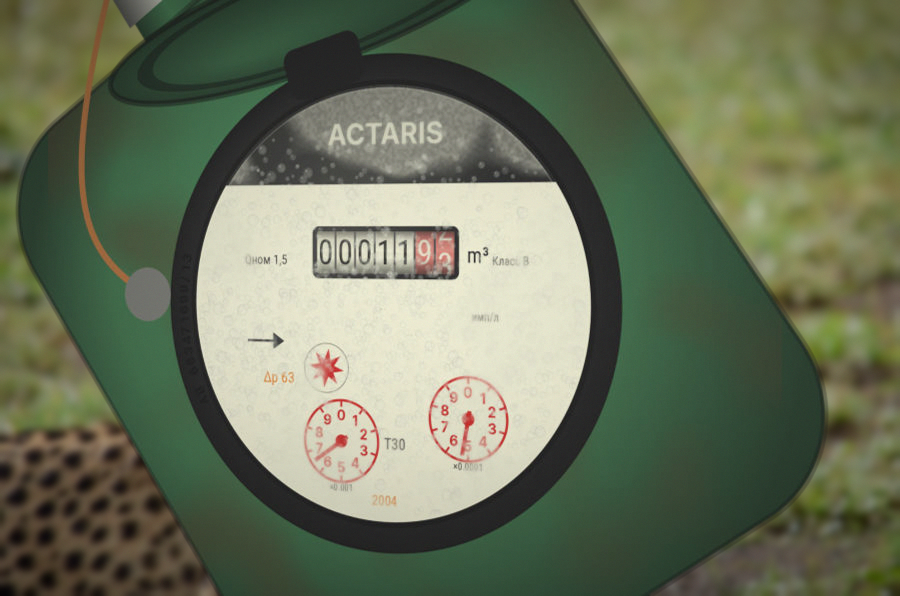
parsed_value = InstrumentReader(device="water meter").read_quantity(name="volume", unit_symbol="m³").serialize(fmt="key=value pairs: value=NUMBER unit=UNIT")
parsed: value=11.9265 unit=m³
